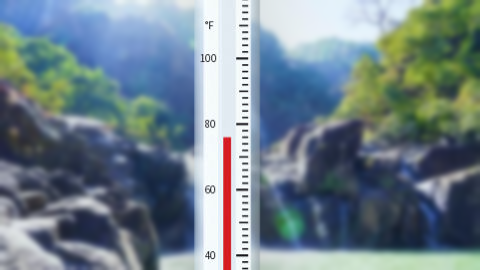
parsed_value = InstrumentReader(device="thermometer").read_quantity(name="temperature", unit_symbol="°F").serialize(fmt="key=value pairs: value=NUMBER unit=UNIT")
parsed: value=76 unit=°F
